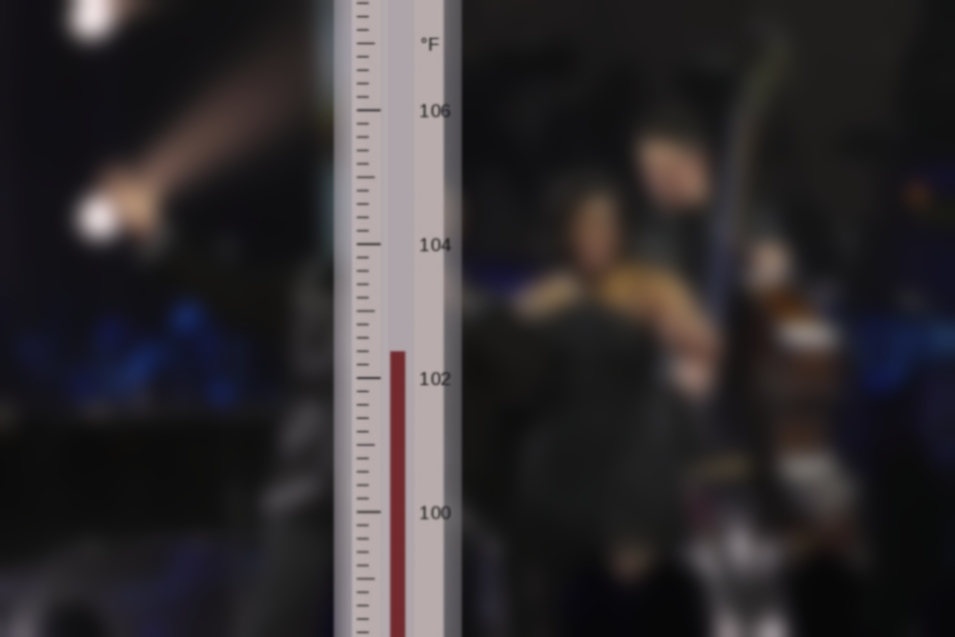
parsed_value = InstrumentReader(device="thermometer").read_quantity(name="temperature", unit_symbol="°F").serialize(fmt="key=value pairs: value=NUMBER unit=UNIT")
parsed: value=102.4 unit=°F
